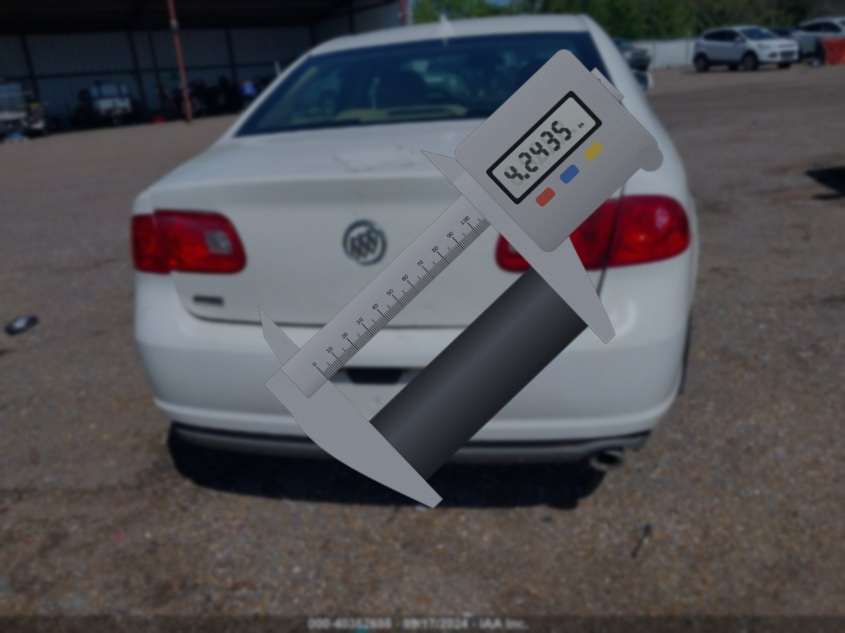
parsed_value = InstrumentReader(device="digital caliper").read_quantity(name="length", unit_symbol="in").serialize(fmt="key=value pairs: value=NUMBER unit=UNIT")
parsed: value=4.2435 unit=in
